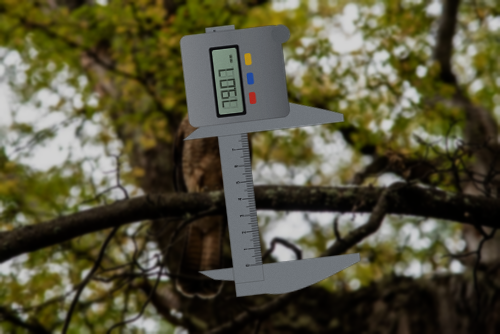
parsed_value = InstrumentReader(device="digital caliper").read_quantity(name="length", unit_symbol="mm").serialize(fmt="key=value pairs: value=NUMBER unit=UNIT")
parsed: value=79.07 unit=mm
